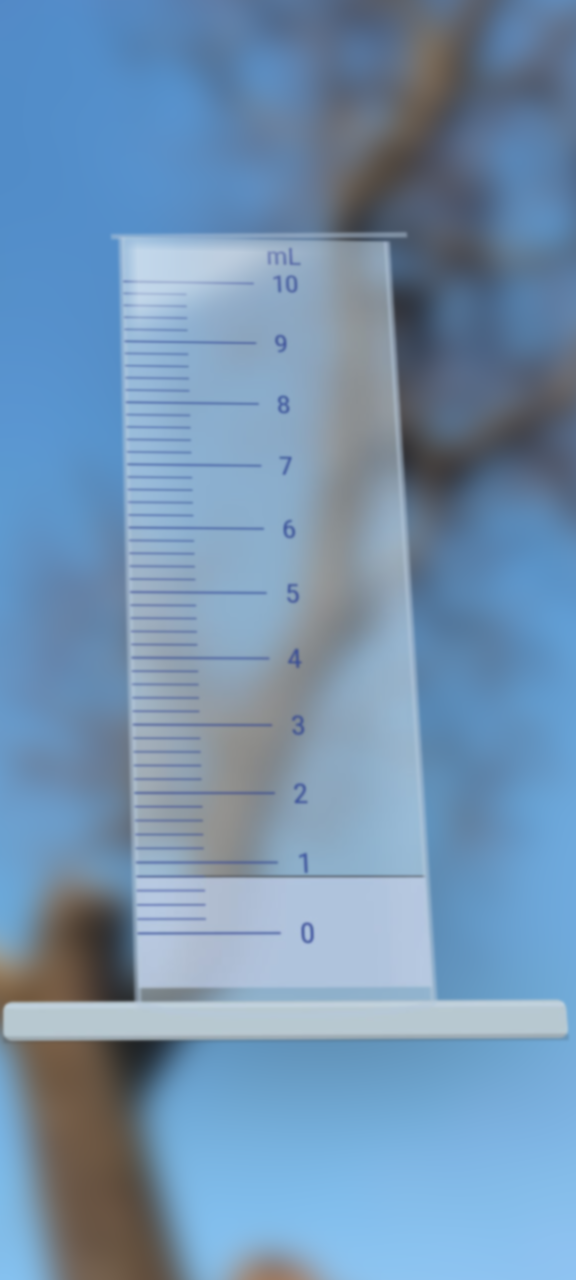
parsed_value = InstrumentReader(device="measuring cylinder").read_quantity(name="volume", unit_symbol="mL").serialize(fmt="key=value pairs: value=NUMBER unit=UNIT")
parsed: value=0.8 unit=mL
